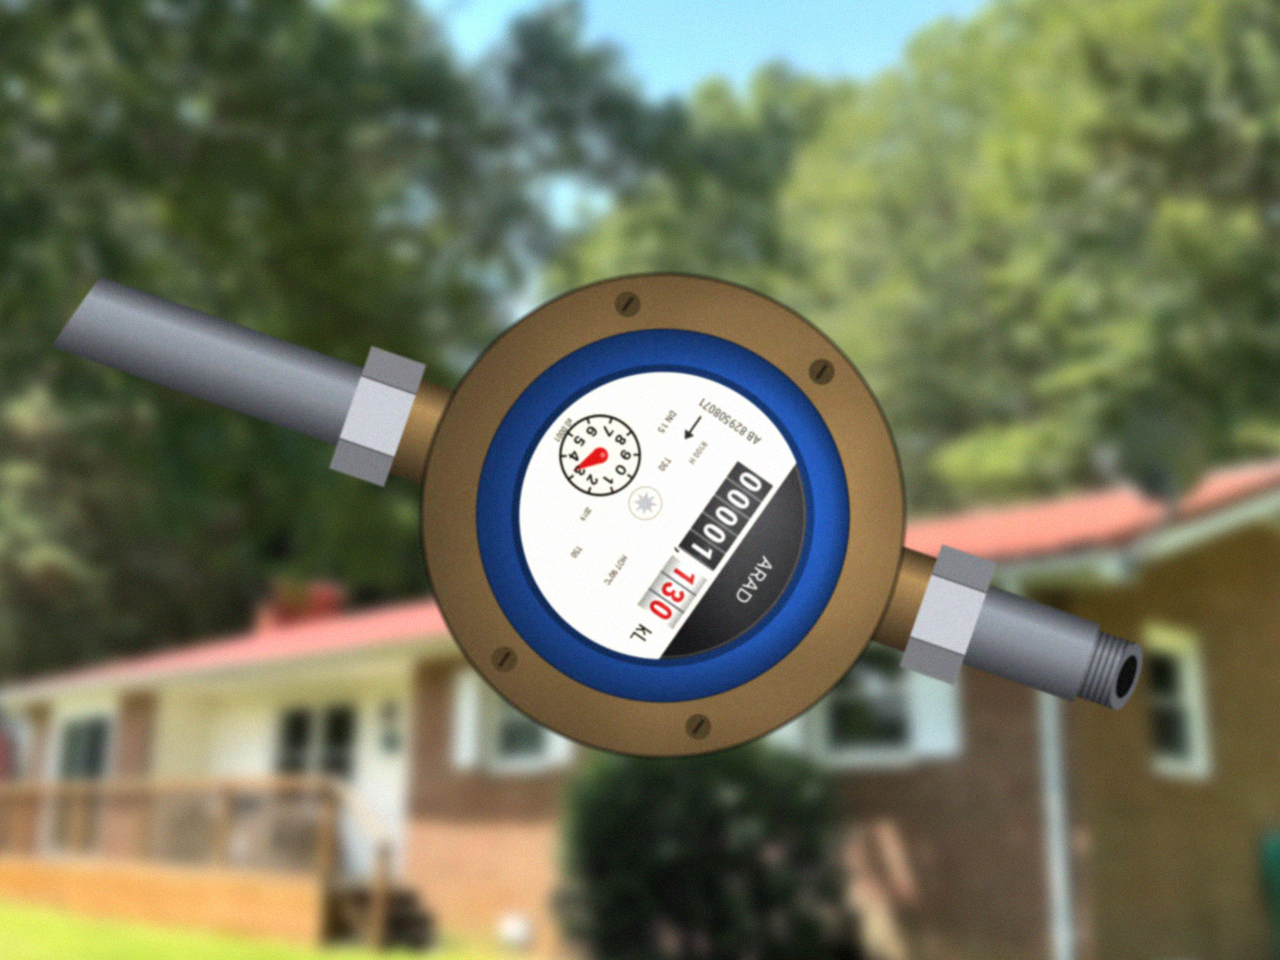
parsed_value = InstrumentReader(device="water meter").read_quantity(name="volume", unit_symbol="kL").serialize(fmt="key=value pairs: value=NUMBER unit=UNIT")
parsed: value=1.1303 unit=kL
